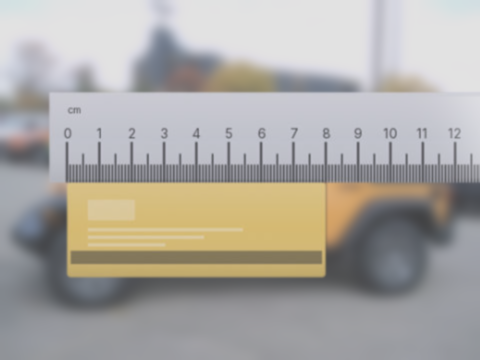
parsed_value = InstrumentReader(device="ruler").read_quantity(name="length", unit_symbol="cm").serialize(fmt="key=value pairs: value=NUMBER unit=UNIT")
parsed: value=8 unit=cm
